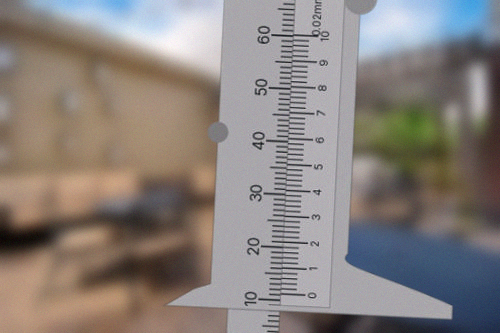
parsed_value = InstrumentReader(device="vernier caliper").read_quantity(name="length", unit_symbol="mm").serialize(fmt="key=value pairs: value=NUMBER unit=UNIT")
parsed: value=11.2 unit=mm
